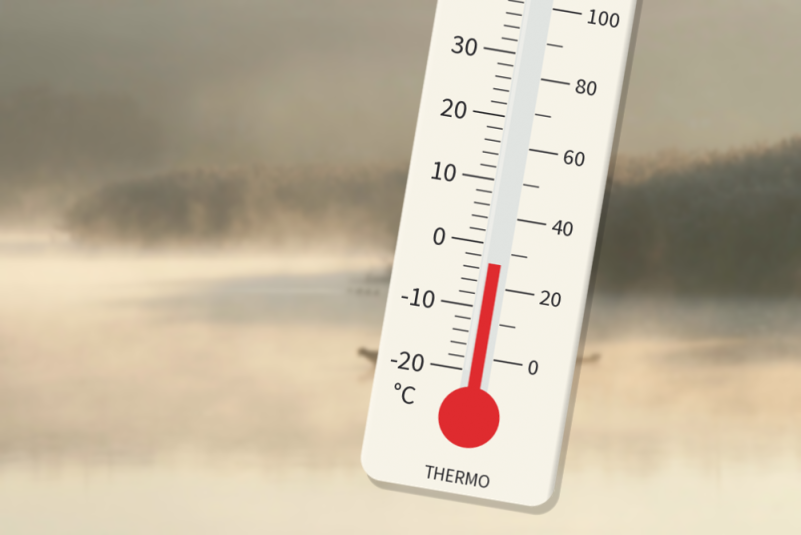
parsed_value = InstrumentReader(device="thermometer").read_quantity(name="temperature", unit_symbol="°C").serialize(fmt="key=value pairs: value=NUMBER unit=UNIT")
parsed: value=-3 unit=°C
